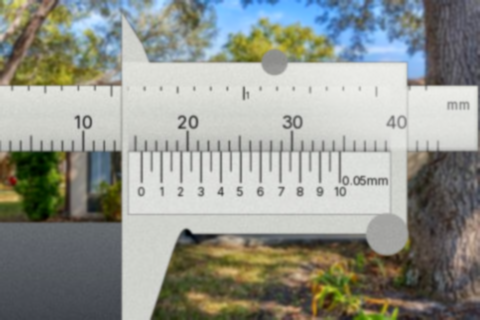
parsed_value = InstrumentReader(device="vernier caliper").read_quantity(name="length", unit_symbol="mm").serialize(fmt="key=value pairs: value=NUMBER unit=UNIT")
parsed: value=15.6 unit=mm
